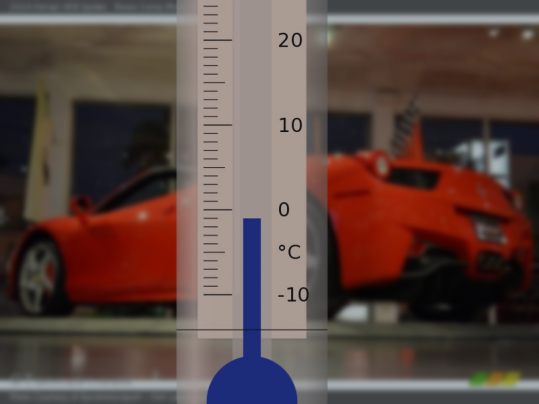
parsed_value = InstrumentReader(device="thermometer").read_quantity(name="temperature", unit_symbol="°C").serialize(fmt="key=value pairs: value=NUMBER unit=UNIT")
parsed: value=-1 unit=°C
